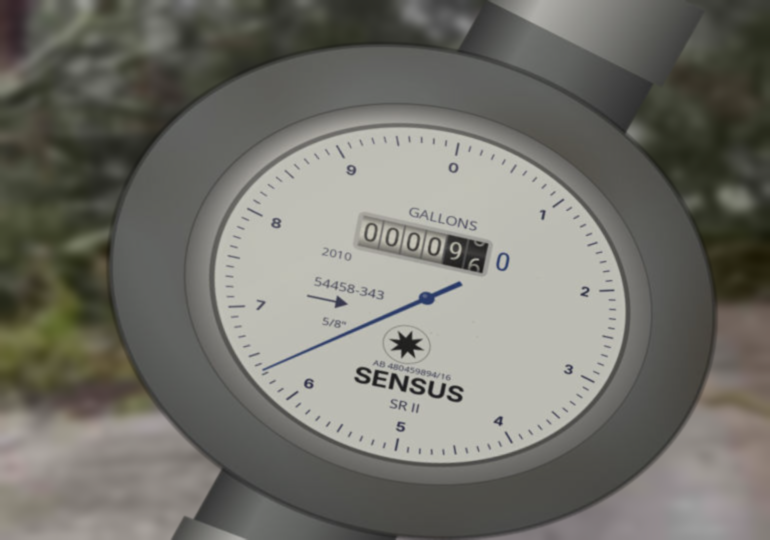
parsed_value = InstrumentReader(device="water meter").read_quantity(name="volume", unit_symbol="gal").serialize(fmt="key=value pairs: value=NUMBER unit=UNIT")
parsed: value=956.3 unit=gal
